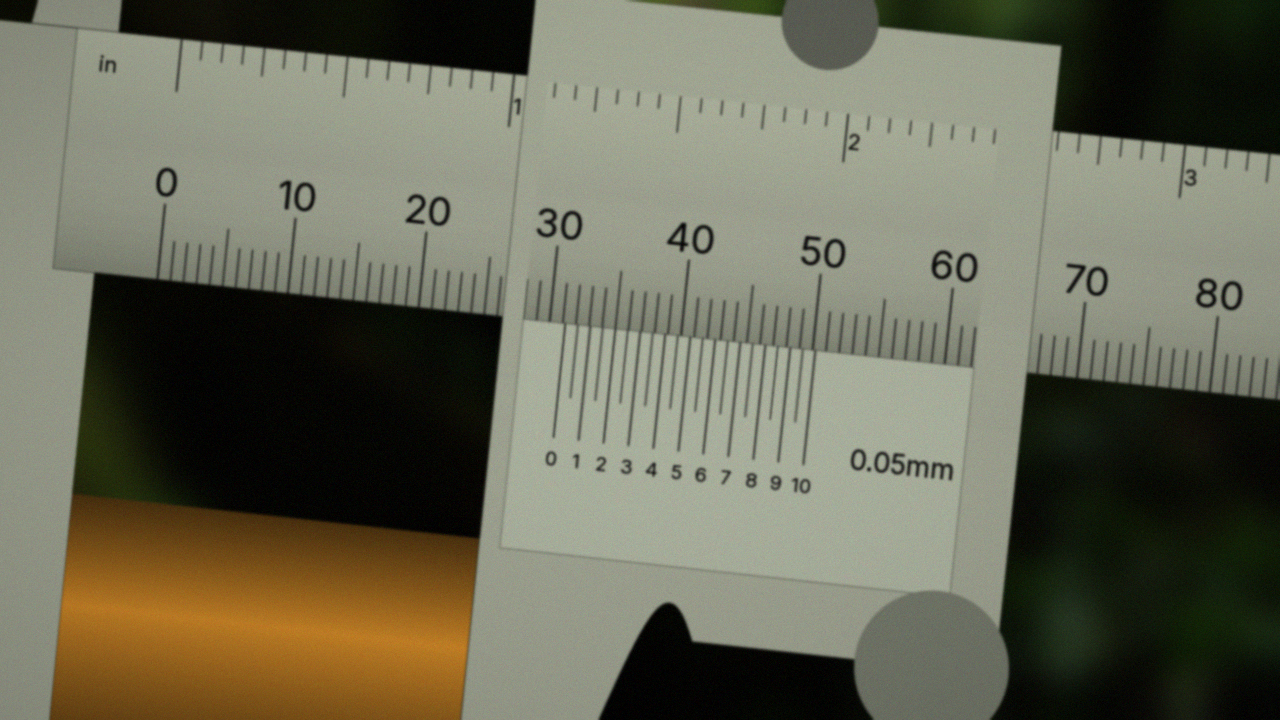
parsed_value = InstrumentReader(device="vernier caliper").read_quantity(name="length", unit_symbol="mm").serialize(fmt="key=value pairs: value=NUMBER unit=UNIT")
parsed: value=31.2 unit=mm
